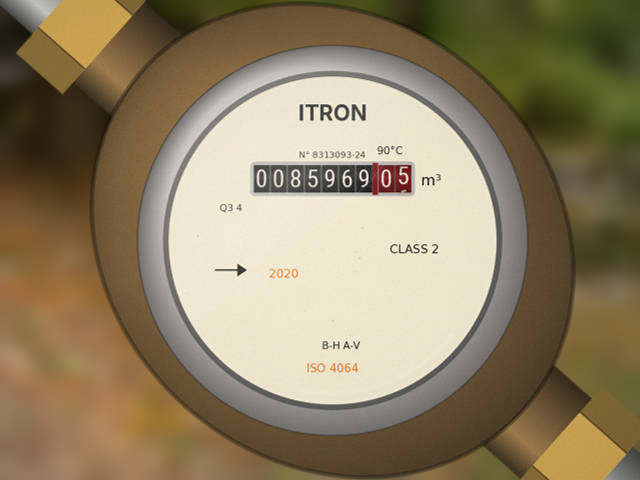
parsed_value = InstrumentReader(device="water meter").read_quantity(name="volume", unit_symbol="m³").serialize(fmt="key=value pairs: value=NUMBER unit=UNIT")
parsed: value=85969.05 unit=m³
